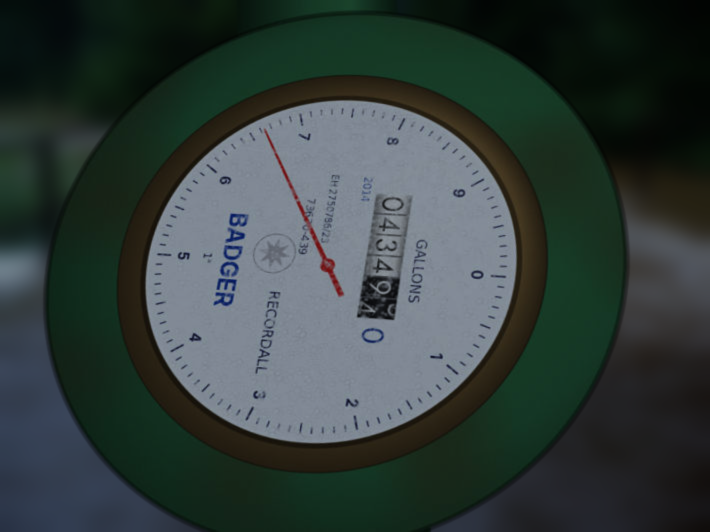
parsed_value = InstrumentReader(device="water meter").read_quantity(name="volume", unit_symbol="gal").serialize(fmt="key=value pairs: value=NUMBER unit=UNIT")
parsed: value=434936.6 unit=gal
